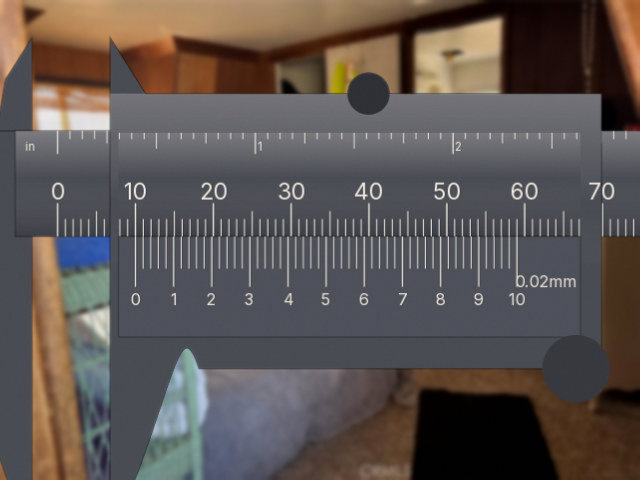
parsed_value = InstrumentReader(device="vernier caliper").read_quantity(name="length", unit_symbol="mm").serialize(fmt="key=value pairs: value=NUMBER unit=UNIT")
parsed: value=10.0 unit=mm
